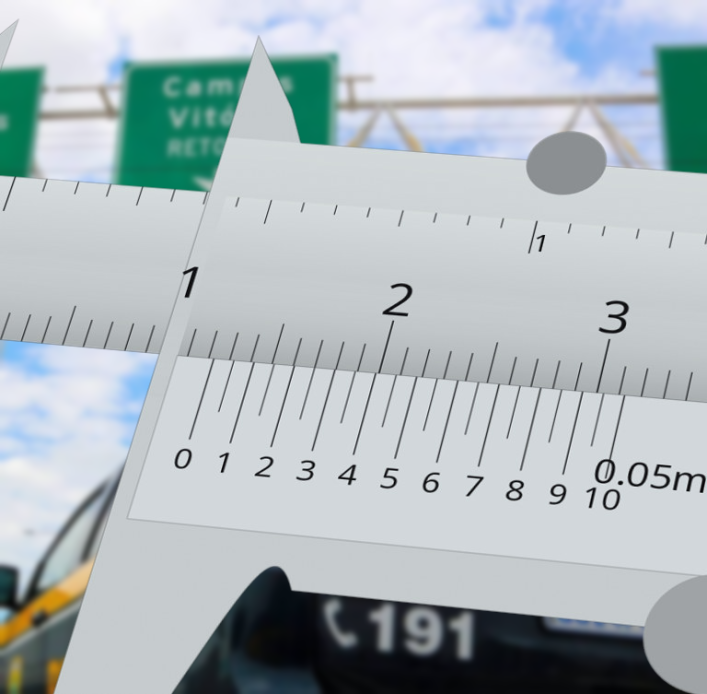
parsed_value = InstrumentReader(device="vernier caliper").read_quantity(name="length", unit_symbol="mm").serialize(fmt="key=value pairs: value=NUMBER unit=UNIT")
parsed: value=12.25 unit=mm
